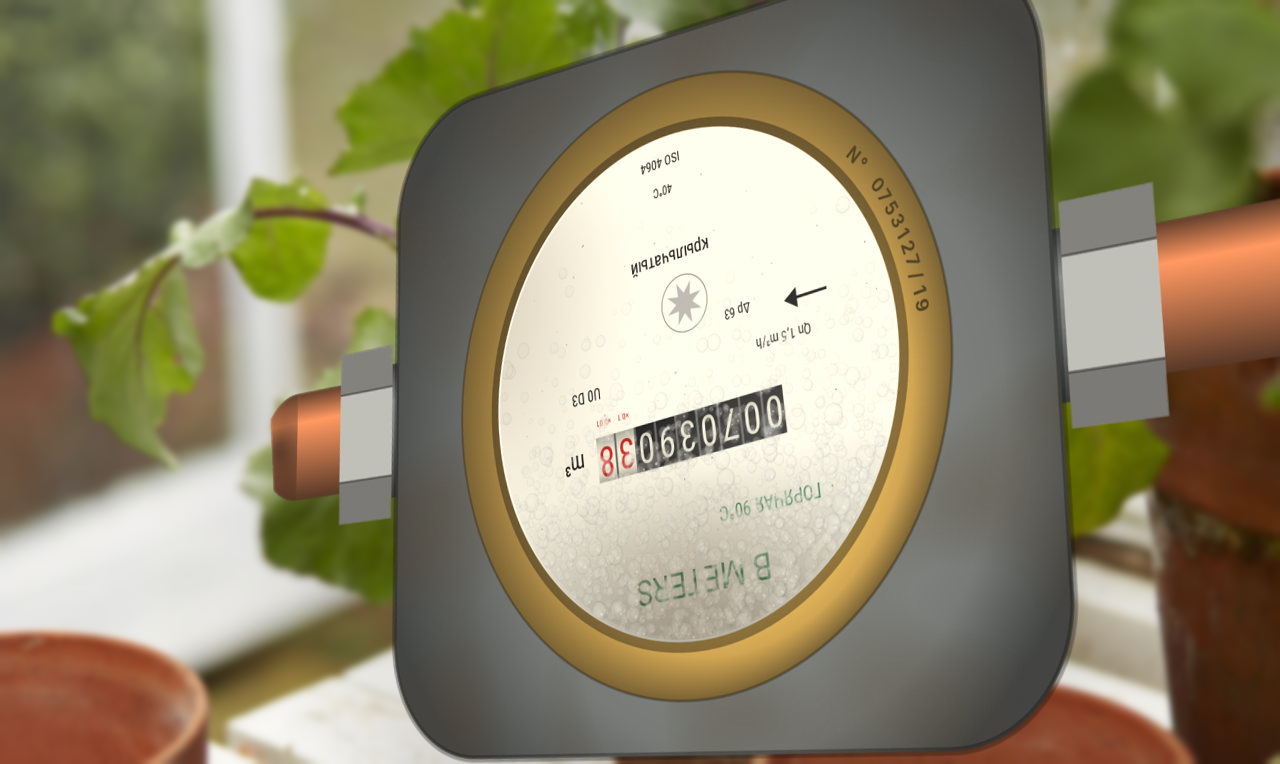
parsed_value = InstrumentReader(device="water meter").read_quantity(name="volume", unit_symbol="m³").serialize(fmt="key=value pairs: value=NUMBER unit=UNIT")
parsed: value=70390.38 unit=m³
